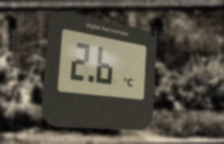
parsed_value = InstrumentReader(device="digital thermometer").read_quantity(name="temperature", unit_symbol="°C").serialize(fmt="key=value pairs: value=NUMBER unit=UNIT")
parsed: value=2.6 unit=°C
